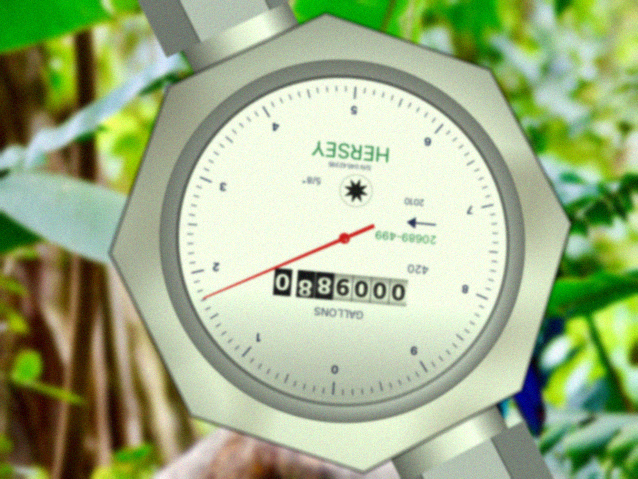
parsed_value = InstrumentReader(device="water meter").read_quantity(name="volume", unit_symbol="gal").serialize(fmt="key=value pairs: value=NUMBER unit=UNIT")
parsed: value=9881.7 unit=gal
